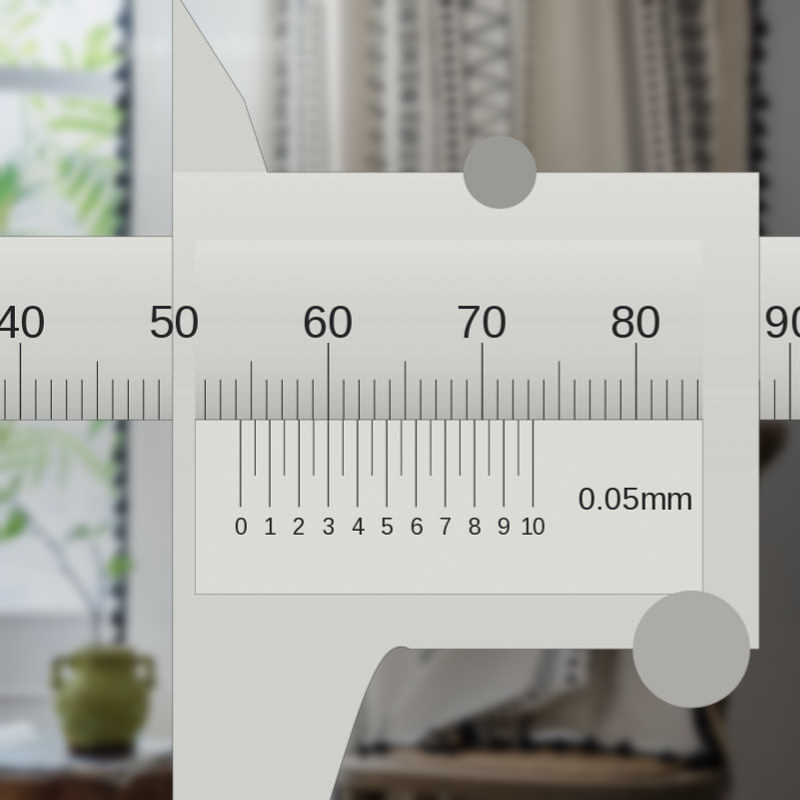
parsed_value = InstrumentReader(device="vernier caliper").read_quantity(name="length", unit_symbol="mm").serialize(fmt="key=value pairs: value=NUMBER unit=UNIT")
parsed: value=54.3 unit=mm
